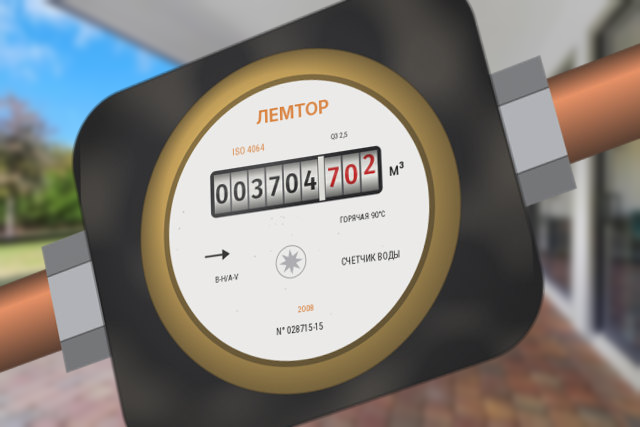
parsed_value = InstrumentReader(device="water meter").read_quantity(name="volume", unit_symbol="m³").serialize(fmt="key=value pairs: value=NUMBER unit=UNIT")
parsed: value=3704.702 unit=m³
